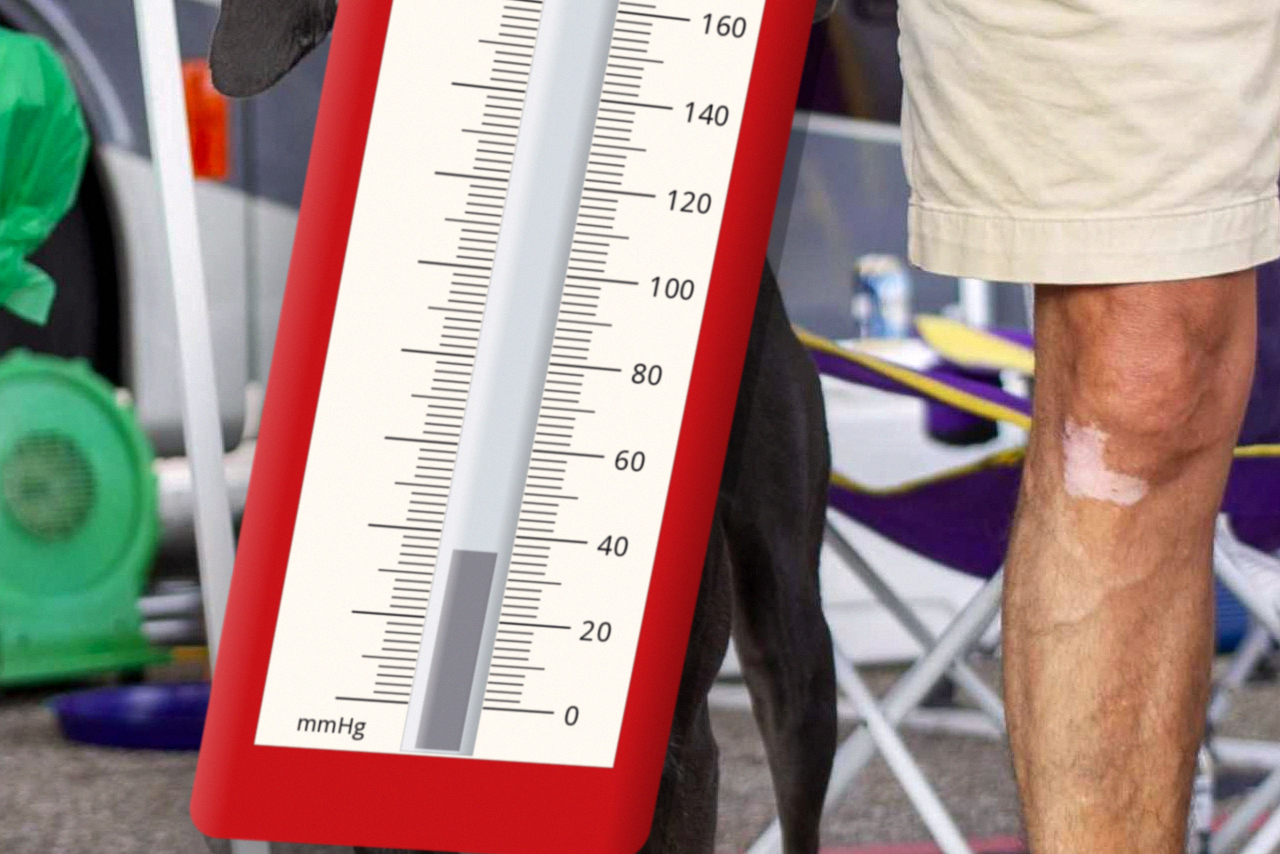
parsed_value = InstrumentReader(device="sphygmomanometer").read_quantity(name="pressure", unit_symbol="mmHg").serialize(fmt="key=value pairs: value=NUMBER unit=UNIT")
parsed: value=36 unit=mmHg
